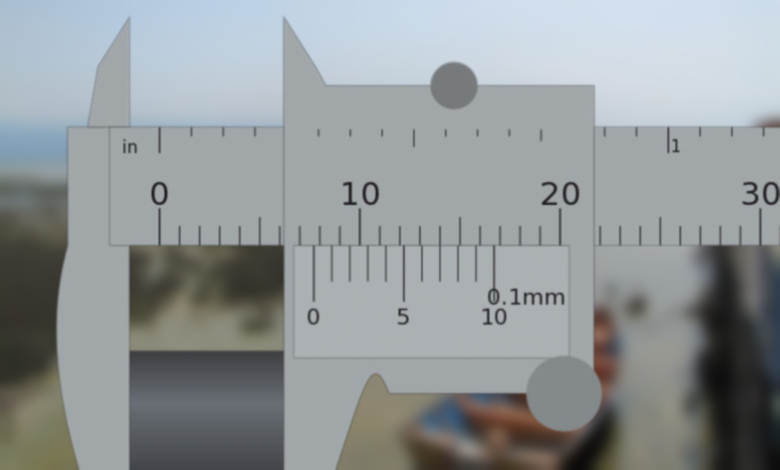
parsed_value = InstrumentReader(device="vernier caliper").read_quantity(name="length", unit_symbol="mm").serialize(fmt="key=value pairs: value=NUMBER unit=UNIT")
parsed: value=7.7 unit=mm
